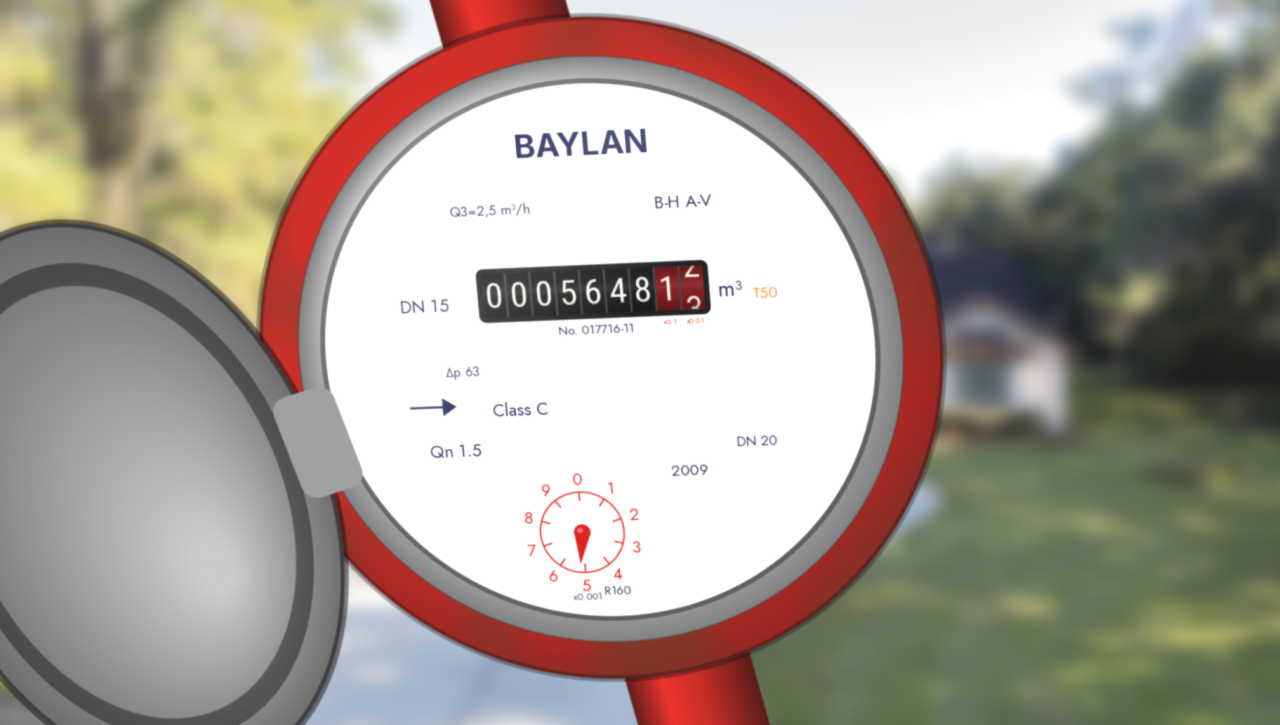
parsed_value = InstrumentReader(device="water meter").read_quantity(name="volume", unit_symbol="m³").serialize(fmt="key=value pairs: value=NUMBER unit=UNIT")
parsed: value=5648.125 unit=m³
